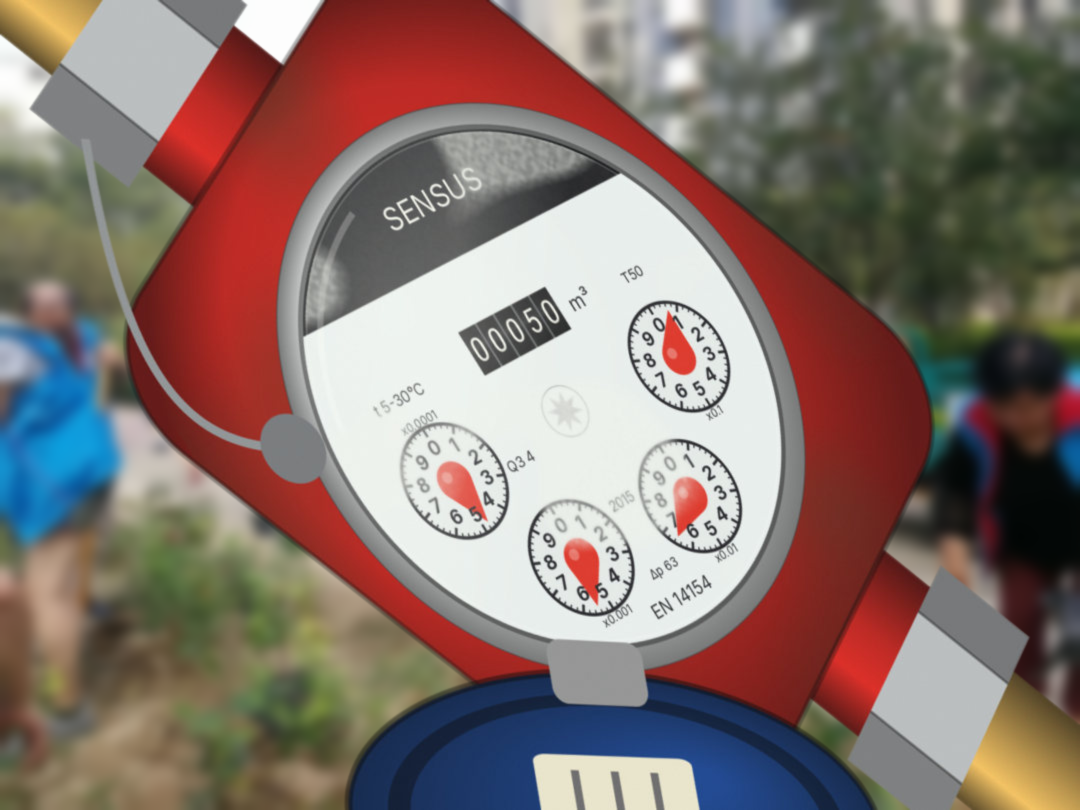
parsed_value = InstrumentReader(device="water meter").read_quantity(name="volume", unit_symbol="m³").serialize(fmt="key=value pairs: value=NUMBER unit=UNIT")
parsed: value=50.0654 unit=m³
